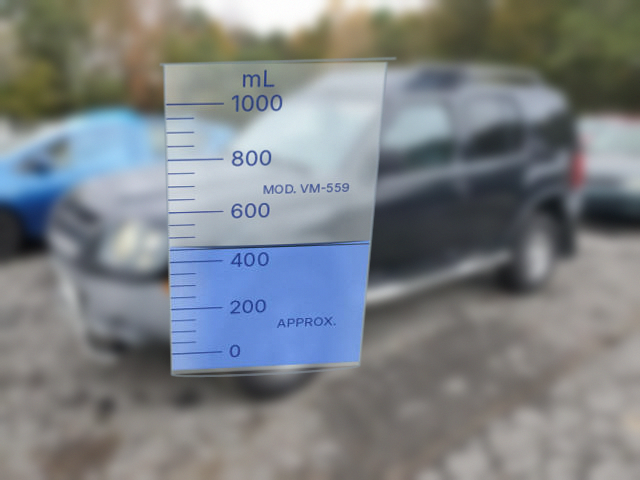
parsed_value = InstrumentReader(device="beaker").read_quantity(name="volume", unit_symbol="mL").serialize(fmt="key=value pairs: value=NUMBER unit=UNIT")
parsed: value=450 unit=mL
